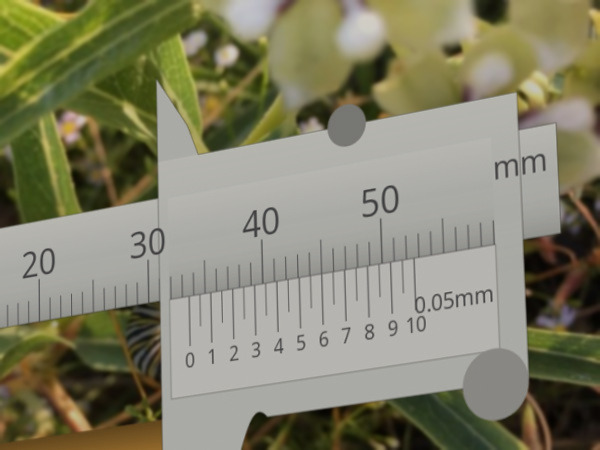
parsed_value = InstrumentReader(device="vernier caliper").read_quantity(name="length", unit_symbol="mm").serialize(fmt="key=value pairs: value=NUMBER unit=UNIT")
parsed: value=33.6 unit=mm
